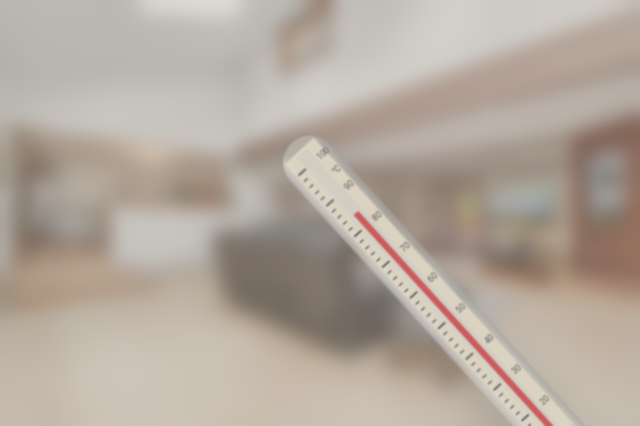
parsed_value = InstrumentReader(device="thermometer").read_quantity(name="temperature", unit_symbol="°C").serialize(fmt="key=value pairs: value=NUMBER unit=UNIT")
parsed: value=84 unit=°C
